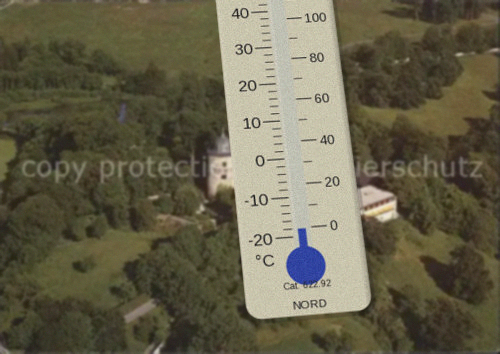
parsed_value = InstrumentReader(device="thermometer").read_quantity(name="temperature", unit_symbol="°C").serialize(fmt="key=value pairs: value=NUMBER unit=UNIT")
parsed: value=-18 unit=°C
